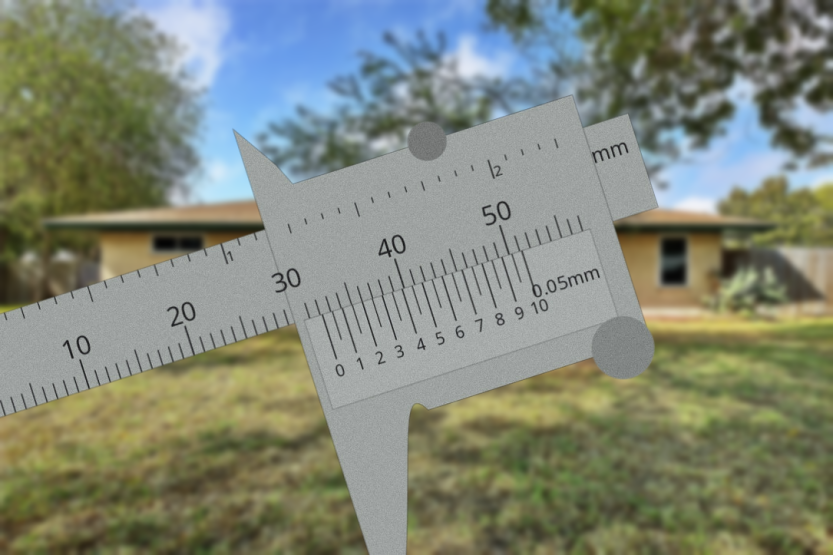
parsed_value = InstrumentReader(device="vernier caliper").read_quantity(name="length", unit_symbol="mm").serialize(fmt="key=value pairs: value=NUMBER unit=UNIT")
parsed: value=32.2 unit=mm
